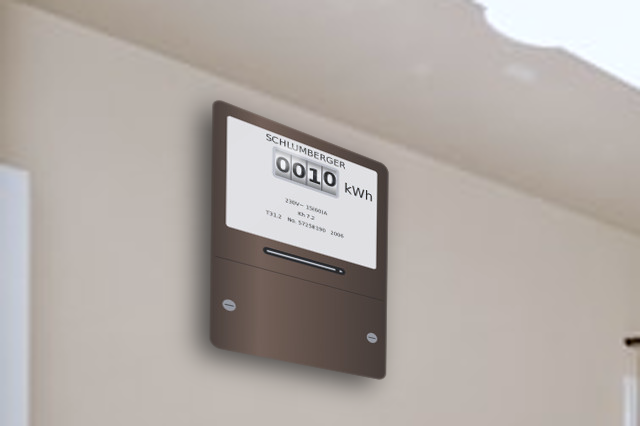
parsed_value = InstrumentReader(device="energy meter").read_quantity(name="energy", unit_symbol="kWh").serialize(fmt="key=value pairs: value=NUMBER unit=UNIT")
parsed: value=10 unit=kWh
